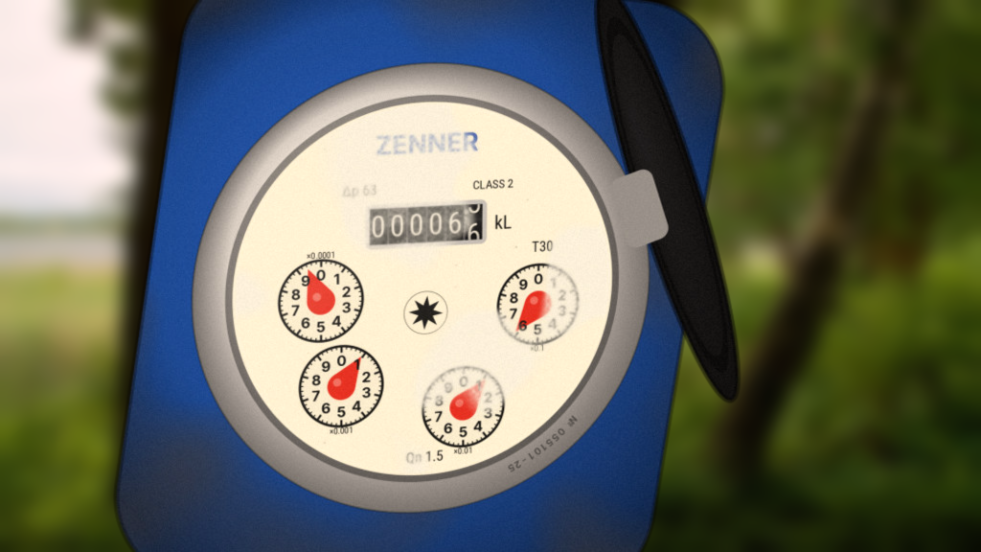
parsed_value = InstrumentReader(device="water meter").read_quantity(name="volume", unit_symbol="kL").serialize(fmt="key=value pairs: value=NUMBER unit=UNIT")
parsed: value=65.6109 unit=kL
